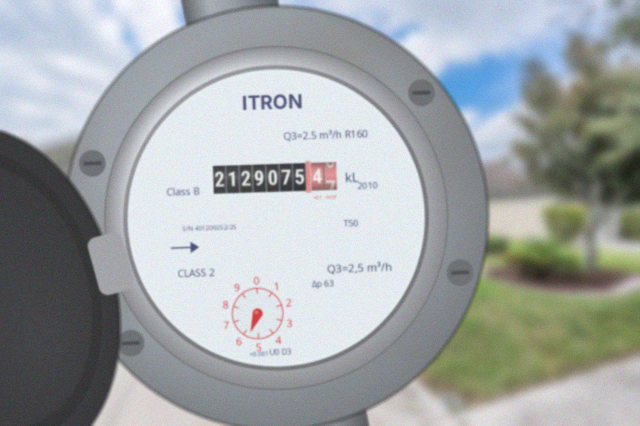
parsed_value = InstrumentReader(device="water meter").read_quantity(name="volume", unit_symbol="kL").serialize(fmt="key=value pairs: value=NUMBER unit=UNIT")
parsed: value=2129075.465 unit=kL
